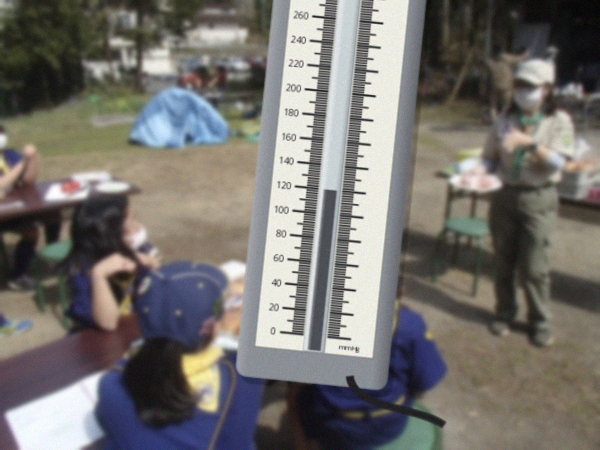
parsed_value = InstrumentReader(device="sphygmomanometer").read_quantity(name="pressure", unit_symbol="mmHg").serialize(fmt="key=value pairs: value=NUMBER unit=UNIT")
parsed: value=120 unit=mmHg
